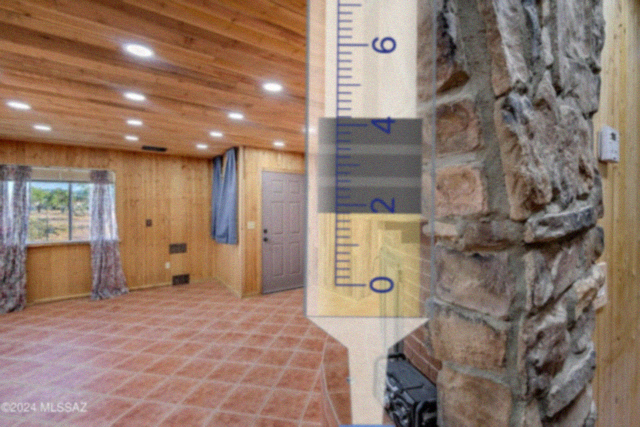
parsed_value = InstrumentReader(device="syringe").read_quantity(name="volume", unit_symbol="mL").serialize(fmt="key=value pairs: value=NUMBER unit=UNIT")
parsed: value=1.8 unit=mL
